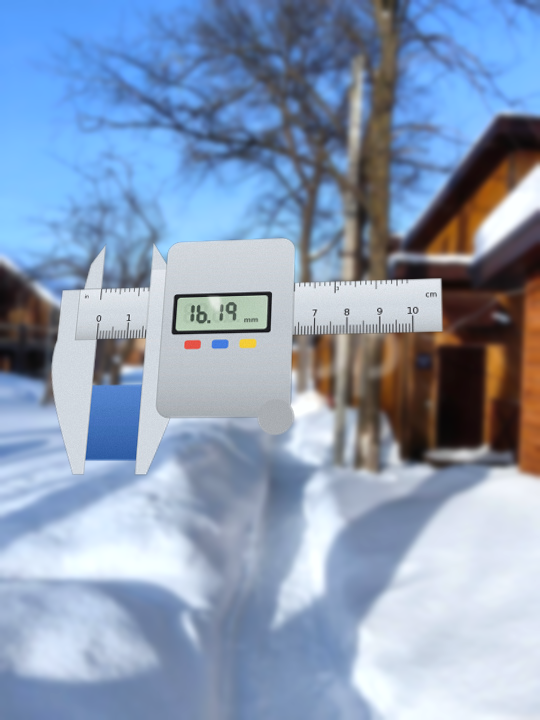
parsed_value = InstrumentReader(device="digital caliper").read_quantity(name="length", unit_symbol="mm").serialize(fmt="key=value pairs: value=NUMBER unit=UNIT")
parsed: value=16.19 unit=mm
